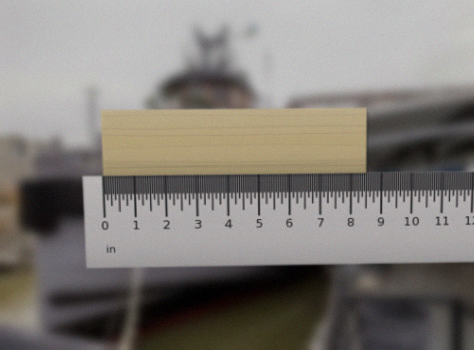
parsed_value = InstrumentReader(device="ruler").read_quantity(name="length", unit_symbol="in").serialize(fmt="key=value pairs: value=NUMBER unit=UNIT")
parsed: value=8.5 unit=in
